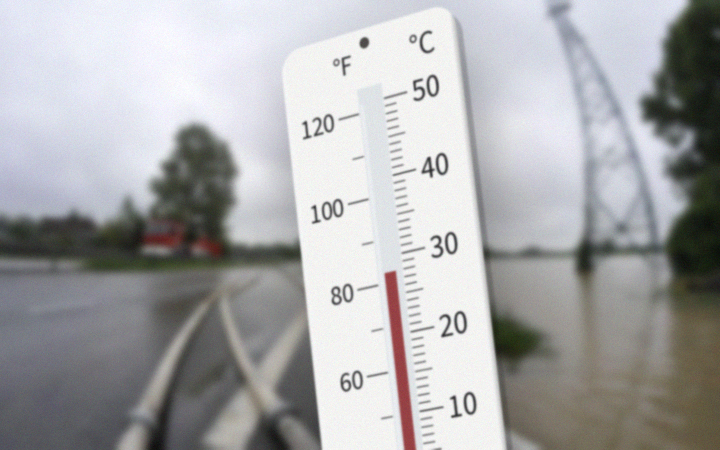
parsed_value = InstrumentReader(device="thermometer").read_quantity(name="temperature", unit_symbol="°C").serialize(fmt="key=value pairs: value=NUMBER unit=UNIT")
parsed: value=28 unit=°C
